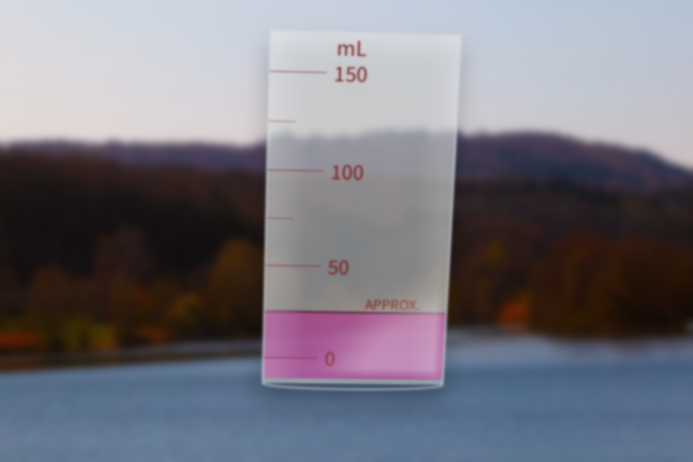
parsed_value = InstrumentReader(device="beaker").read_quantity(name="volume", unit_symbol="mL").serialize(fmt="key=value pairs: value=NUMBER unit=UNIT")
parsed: value=25 unit=mL
